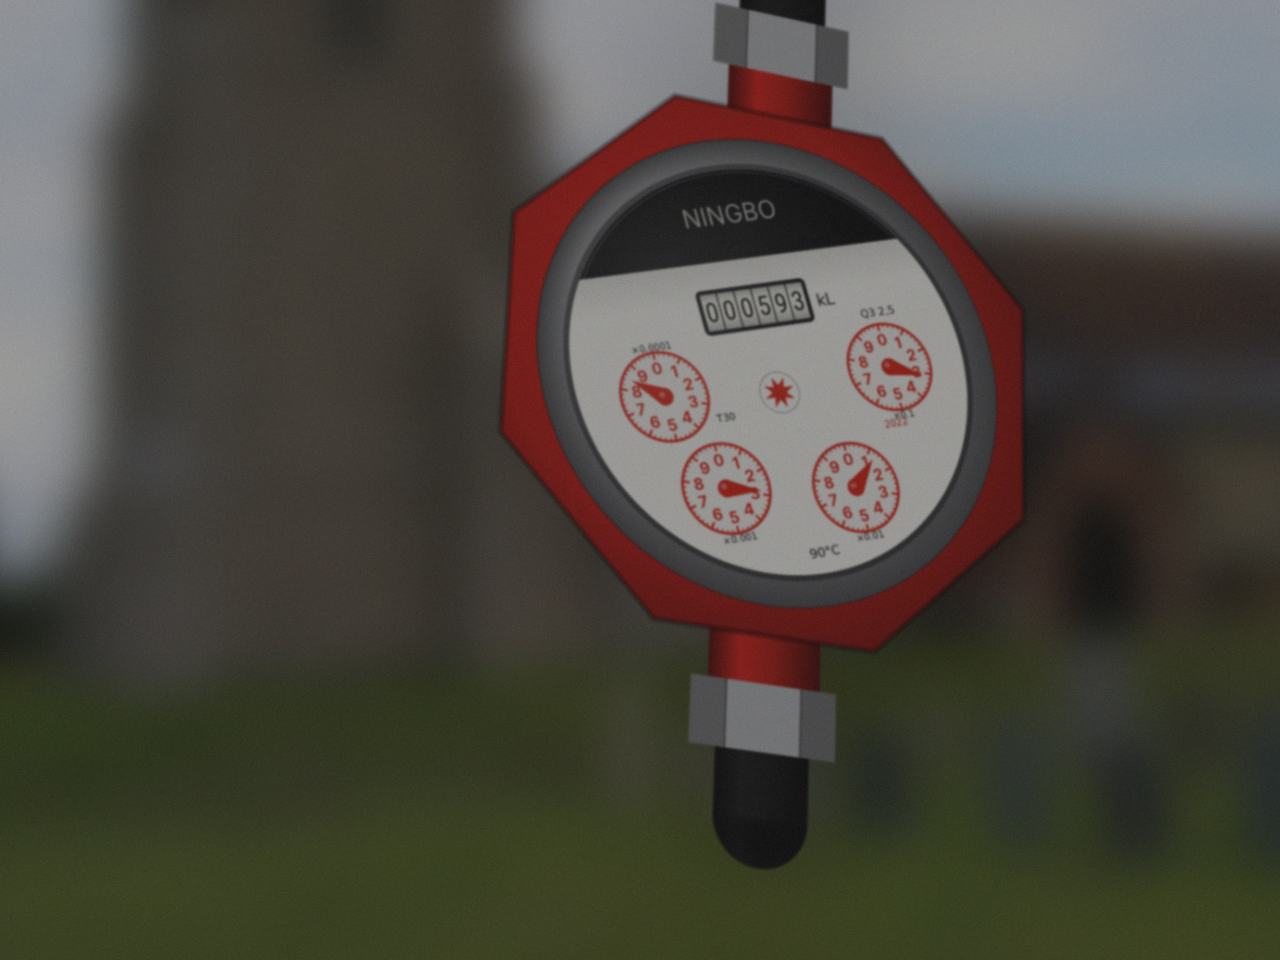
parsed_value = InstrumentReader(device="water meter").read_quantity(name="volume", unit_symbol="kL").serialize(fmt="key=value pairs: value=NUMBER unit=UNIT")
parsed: value=593.3128 unit=kL
